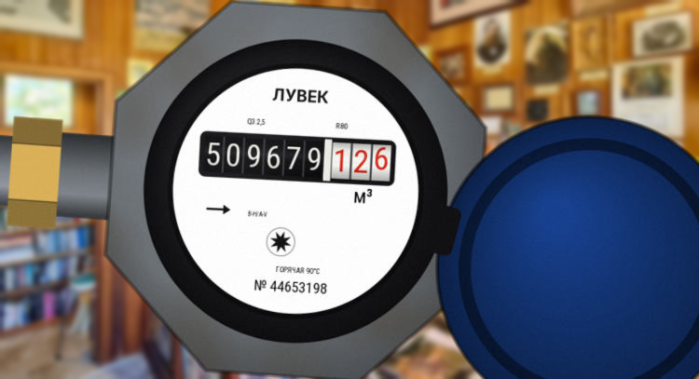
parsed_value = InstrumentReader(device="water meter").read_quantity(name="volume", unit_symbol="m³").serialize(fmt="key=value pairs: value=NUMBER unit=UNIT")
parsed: value=509679.126 unit=m³
